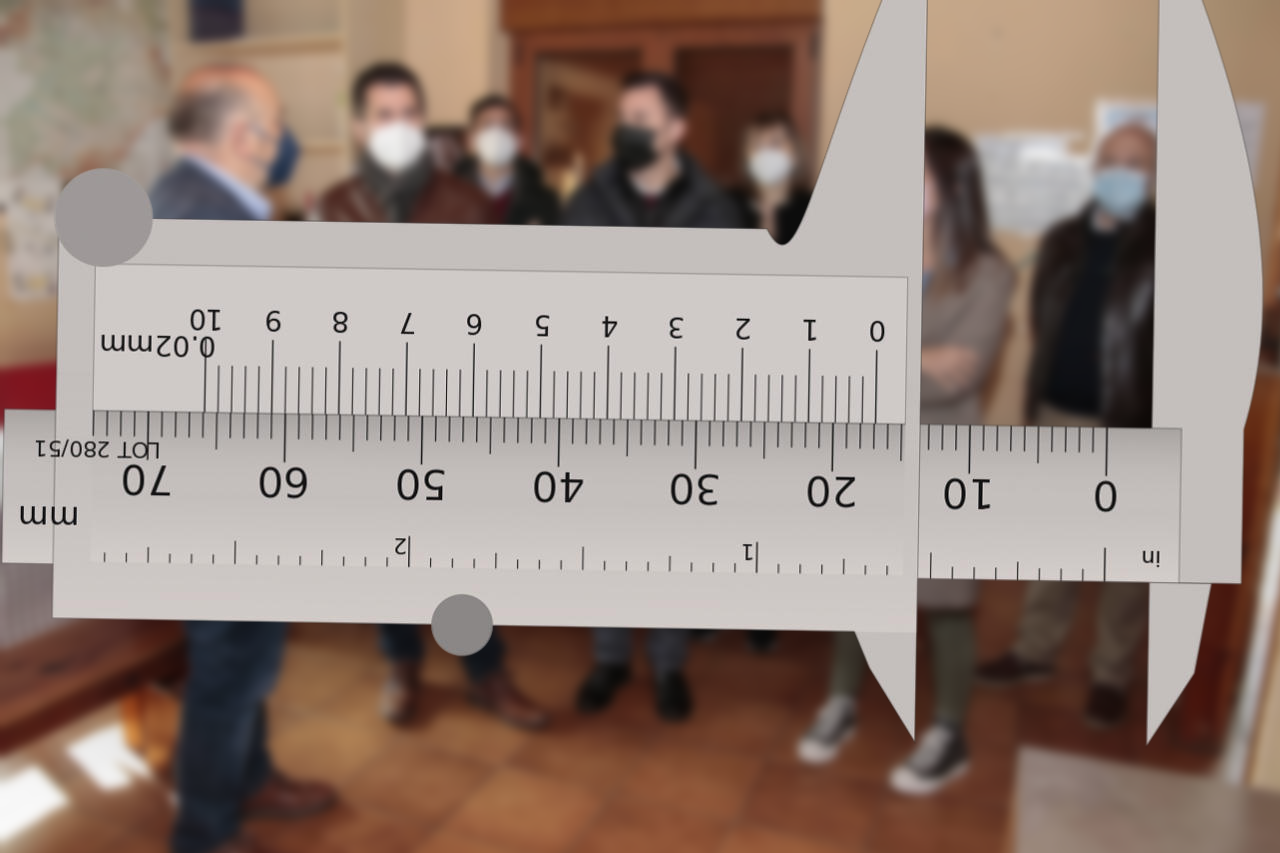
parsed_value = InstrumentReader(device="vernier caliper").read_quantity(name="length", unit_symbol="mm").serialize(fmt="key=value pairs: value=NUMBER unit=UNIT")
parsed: value=16.9 unit=mm
